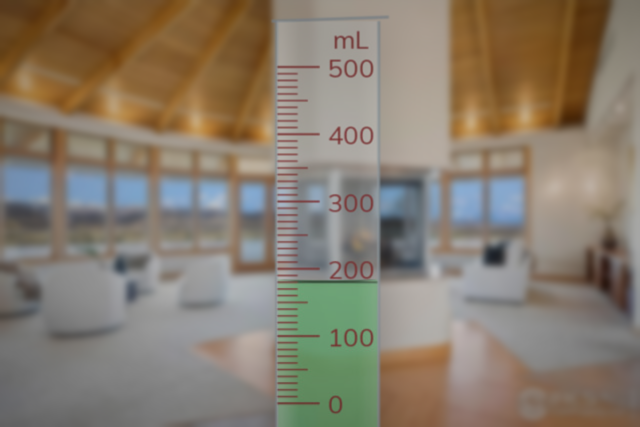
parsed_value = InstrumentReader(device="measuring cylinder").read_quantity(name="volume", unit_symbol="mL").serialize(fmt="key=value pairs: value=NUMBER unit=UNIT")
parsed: value=180 unit=mL
